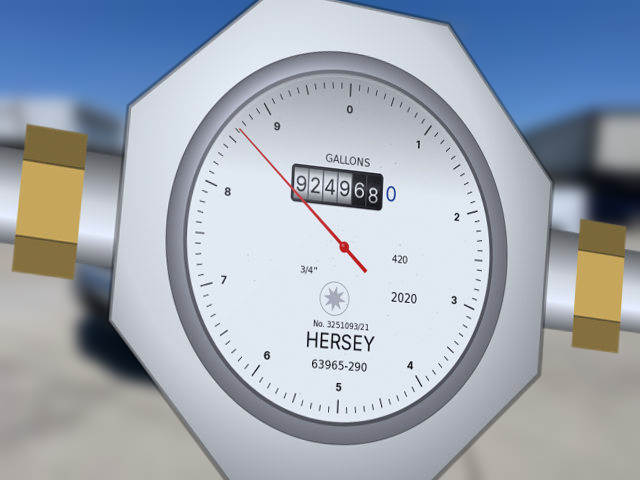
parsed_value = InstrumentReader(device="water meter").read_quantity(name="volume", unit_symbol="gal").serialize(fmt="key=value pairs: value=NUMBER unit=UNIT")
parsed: value=9249678.6 unit=gal
